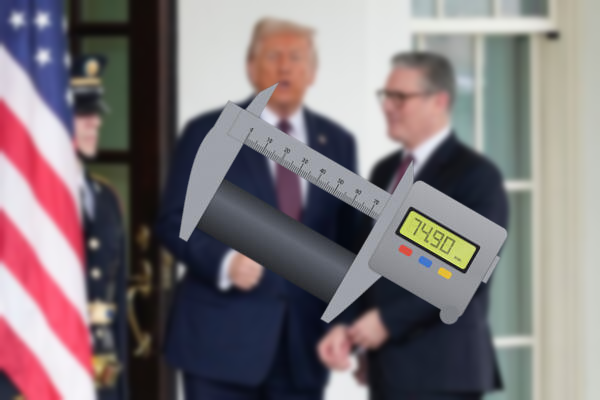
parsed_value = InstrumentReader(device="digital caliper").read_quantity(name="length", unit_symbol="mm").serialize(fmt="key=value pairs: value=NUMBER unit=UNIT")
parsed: value=74.90 unit=mm
